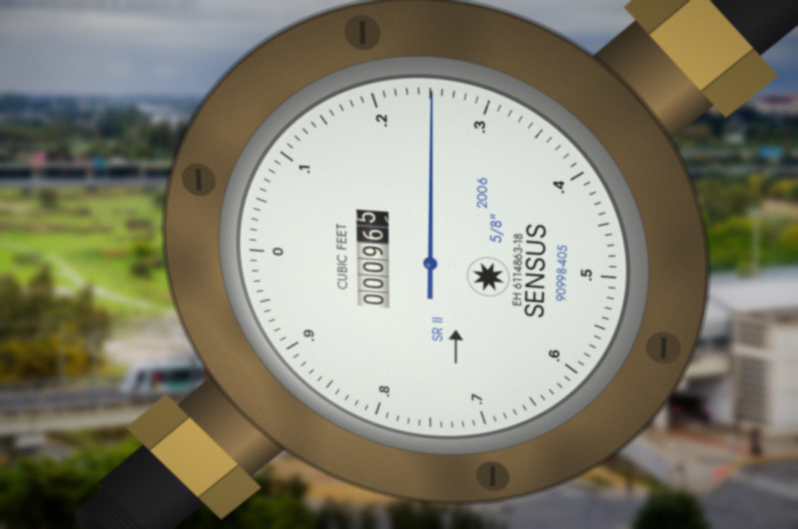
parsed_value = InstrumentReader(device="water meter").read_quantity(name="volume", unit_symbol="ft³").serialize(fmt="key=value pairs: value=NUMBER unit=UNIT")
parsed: value=965.25 unit=ft³
